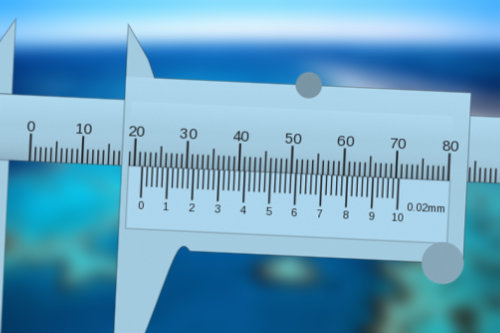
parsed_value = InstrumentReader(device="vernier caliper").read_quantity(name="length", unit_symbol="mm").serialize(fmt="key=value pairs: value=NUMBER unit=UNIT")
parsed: value=21.5 unit=mm
